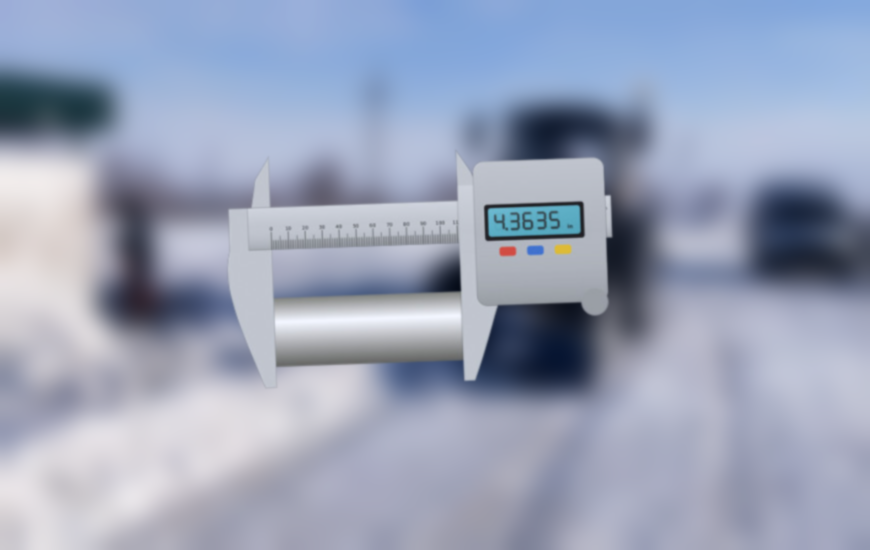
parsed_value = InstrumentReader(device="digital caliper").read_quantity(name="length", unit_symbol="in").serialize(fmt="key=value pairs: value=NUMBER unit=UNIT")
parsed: value=4.3635 unit=in
